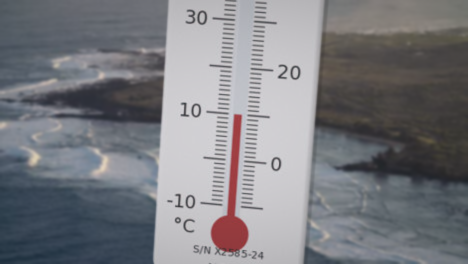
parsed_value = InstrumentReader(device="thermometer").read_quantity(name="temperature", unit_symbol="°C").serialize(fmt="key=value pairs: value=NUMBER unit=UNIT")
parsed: value=10 unit=°C
